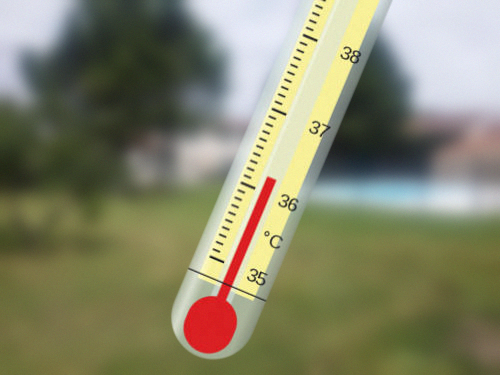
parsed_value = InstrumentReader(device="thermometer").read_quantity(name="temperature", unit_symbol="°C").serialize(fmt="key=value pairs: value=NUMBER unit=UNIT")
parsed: value=36.2 unit=°C
